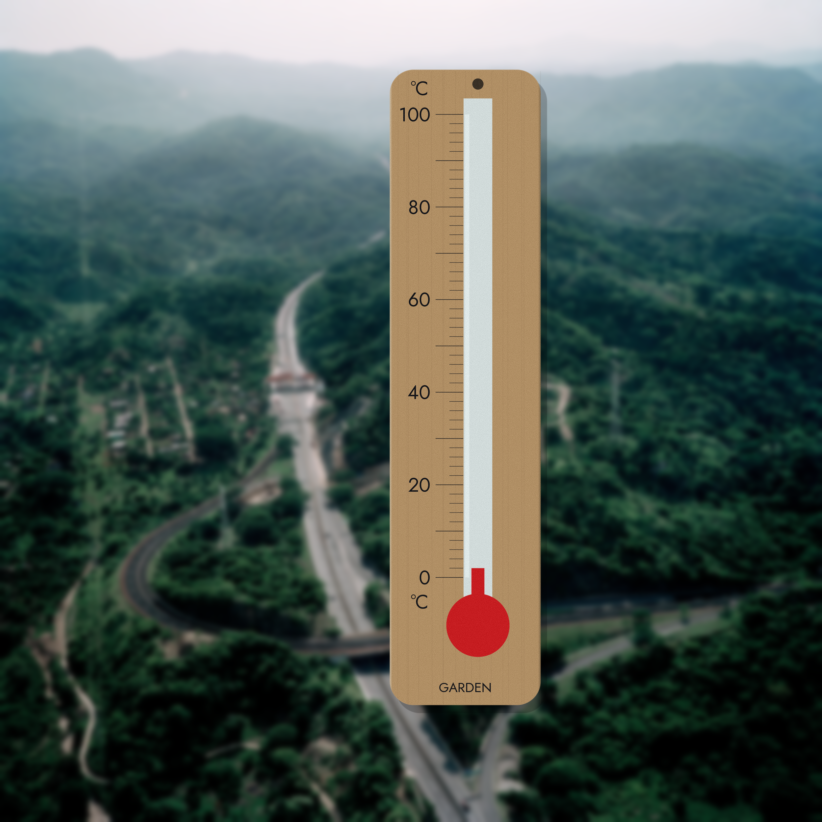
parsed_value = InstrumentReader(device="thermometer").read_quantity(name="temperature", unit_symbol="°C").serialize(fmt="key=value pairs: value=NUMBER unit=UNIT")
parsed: value=2 unit=°C
